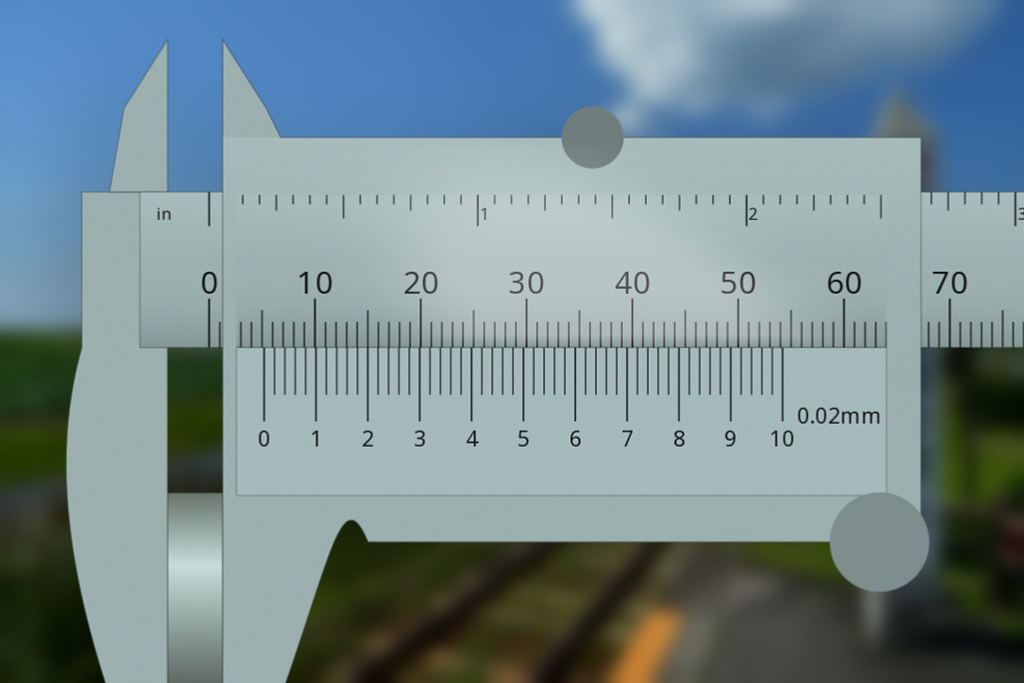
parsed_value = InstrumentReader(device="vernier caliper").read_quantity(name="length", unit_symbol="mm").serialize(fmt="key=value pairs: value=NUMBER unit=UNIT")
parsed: value=5.2 unit=mm
